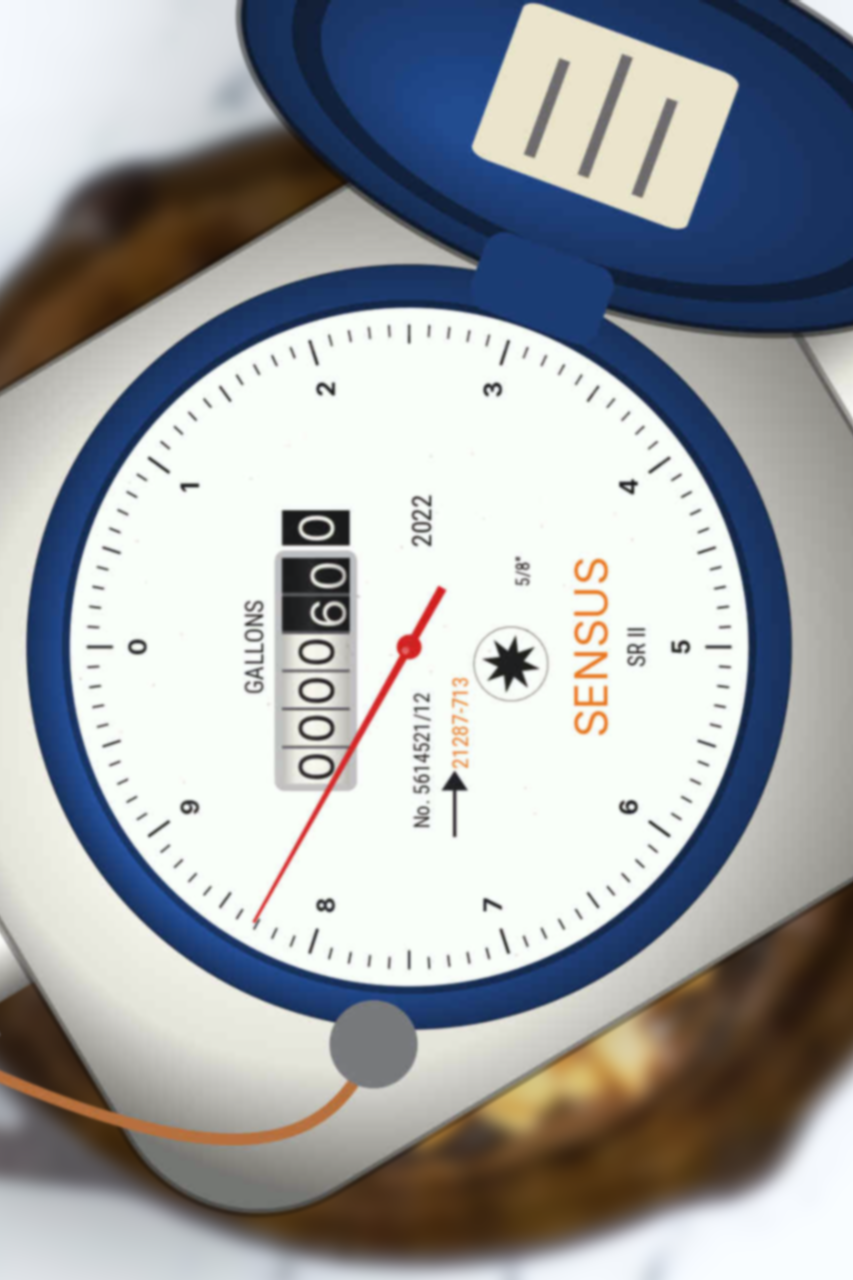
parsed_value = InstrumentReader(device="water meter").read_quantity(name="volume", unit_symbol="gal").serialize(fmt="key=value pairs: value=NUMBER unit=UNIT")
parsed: value=598.3 unit=gal
